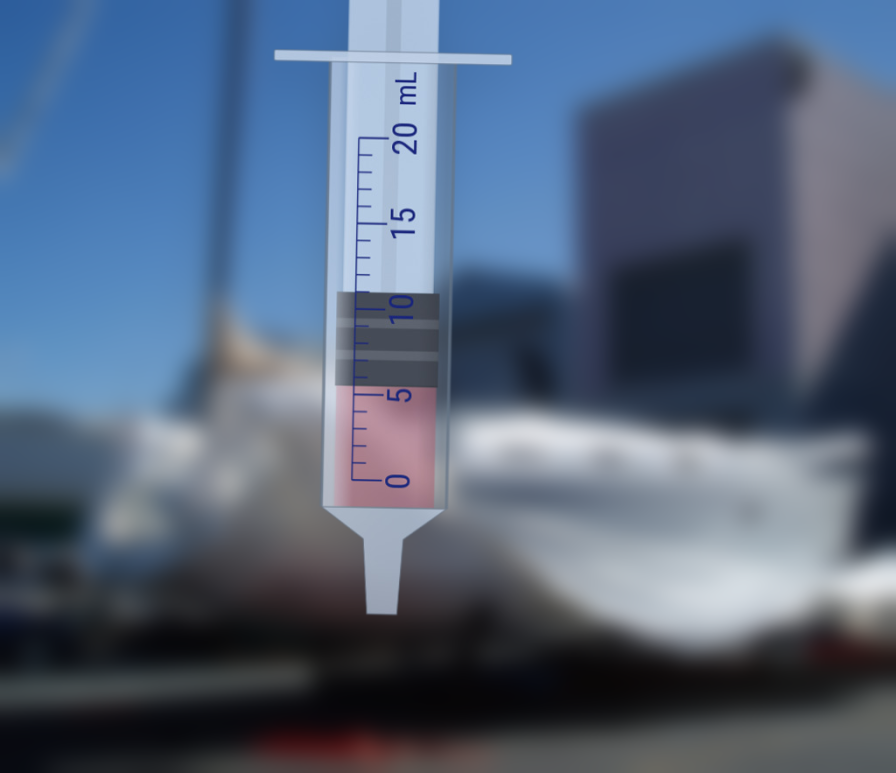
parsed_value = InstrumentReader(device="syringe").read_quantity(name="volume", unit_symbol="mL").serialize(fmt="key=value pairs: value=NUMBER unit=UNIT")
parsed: value=5.5 unit=mL
